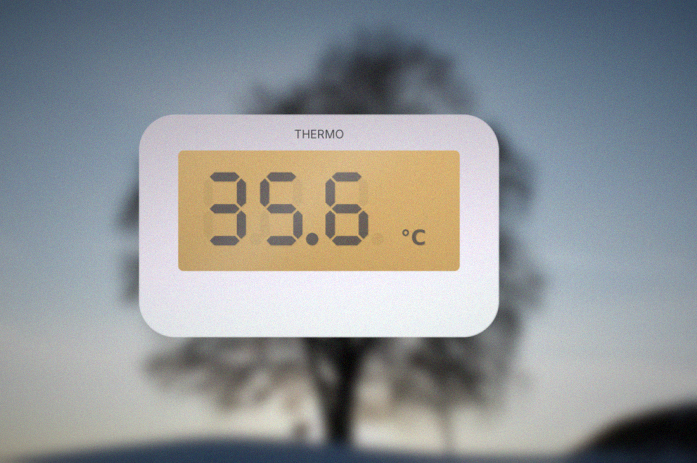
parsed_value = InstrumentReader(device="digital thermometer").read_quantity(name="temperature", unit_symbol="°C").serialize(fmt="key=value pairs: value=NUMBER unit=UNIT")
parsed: value=35.6 unit=°C
